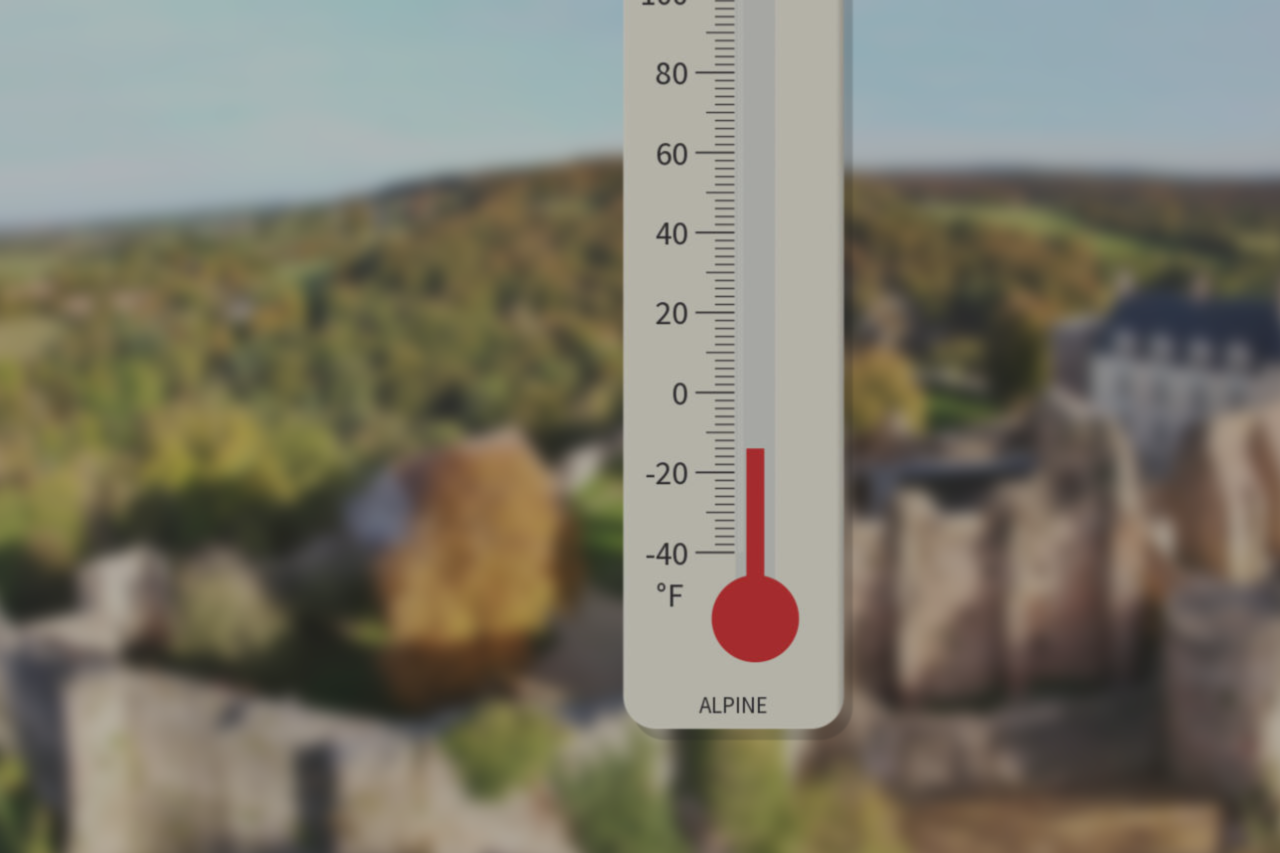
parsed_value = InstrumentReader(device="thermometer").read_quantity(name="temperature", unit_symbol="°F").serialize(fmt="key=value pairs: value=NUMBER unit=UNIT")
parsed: value=-14 unit=°F
